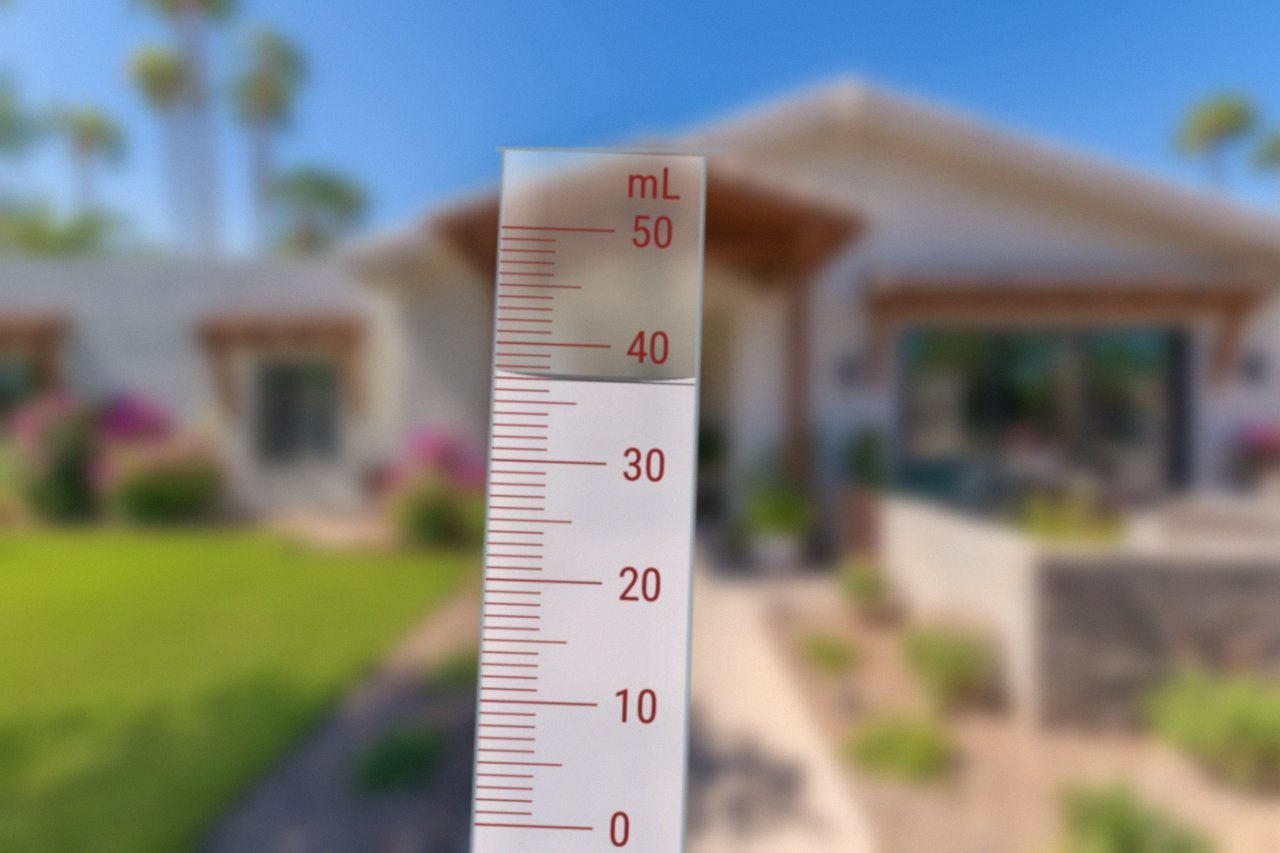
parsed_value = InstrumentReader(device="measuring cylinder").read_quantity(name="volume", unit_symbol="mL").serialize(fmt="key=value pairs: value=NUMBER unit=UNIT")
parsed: value=37 unit=mL
